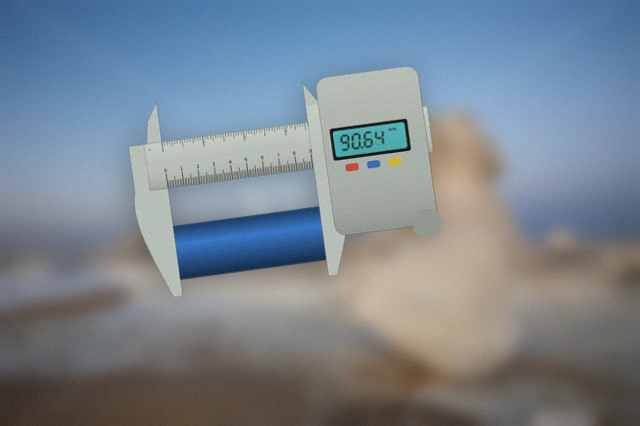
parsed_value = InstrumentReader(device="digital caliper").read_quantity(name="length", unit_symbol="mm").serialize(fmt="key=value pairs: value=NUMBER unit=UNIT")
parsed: value=90.64 unit=mm
